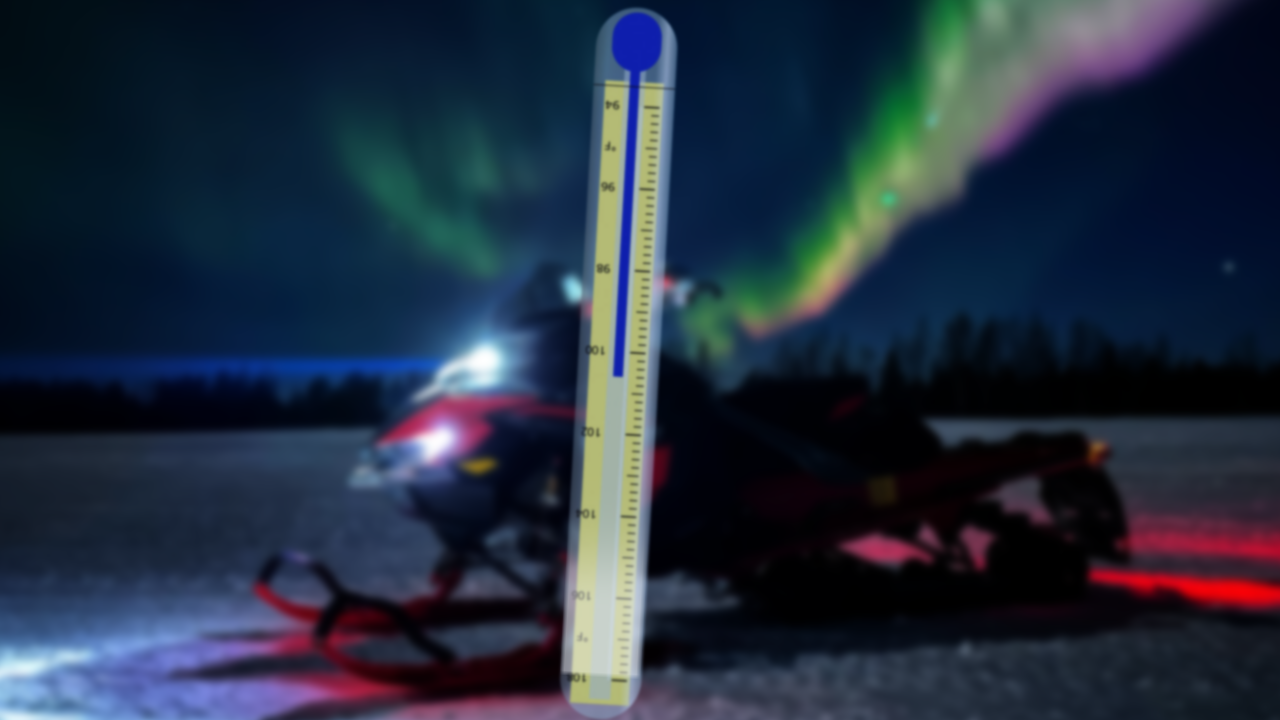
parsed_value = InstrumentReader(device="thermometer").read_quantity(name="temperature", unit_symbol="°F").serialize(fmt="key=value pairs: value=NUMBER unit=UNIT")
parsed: value=100.6 unit=°F
